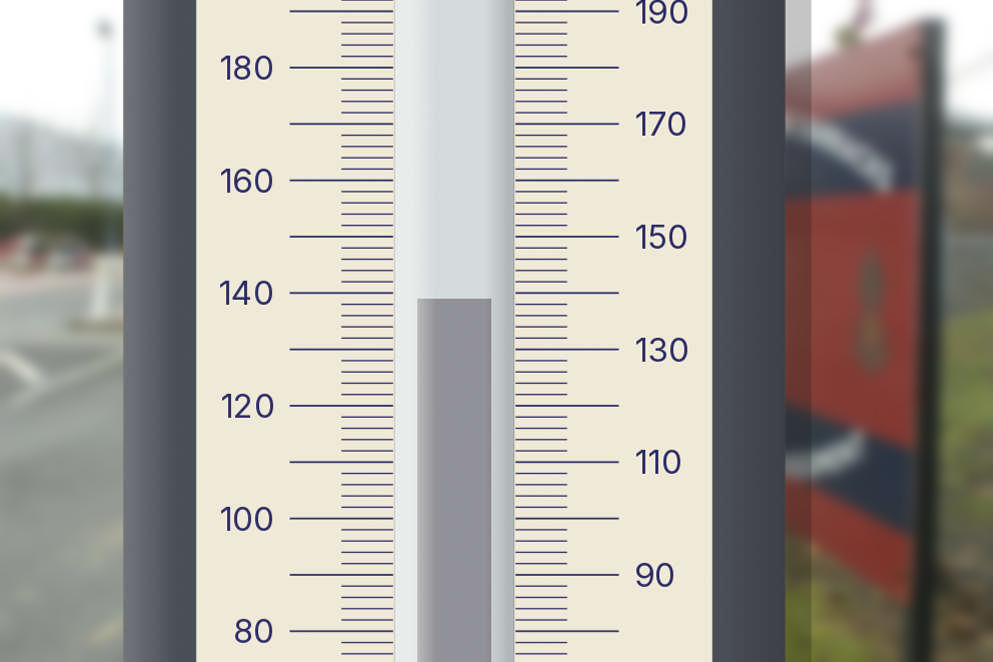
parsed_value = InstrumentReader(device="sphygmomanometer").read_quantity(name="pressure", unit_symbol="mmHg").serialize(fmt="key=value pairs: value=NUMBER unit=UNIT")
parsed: value=139 unit=mmHg
